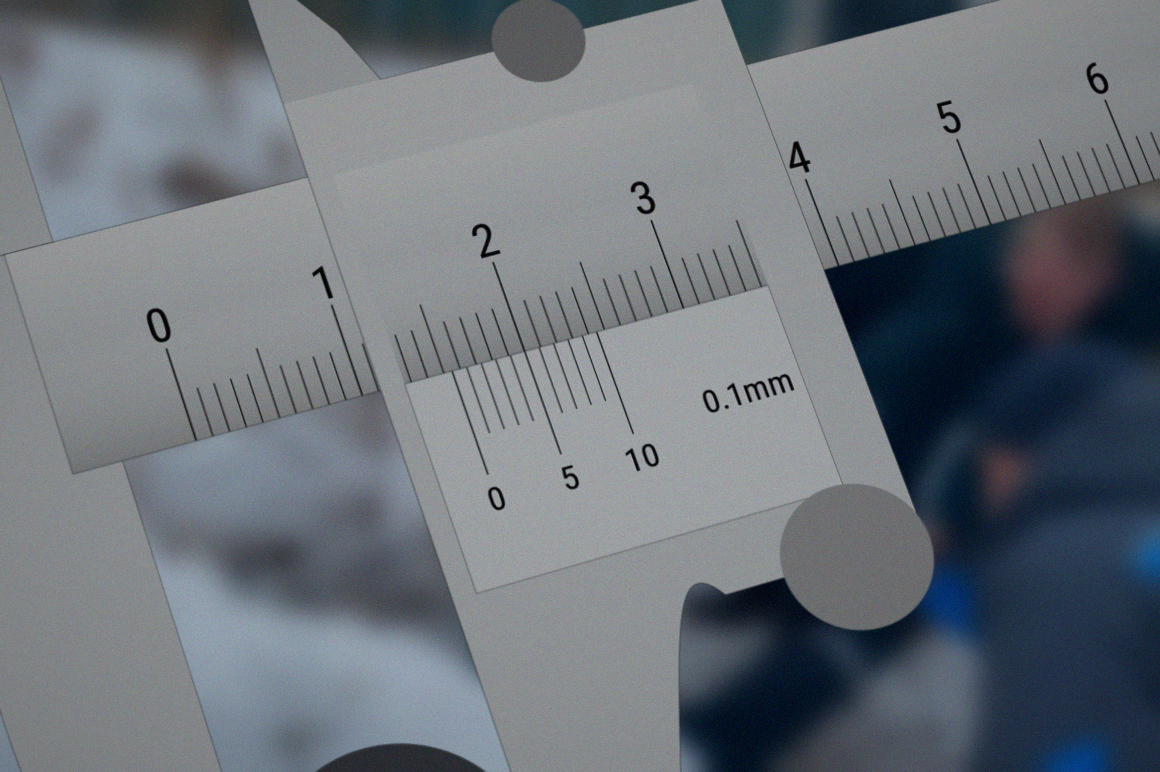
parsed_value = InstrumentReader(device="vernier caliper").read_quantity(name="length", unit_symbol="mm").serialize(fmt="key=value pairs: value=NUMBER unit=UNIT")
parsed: value=15.5 unit=mm
